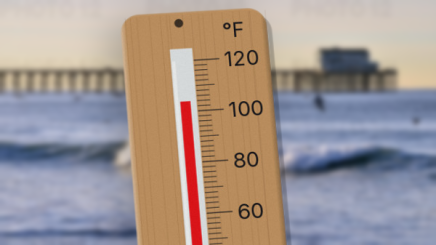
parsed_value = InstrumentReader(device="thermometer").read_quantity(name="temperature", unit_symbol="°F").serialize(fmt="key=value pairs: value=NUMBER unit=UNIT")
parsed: value=104 unit=°F
